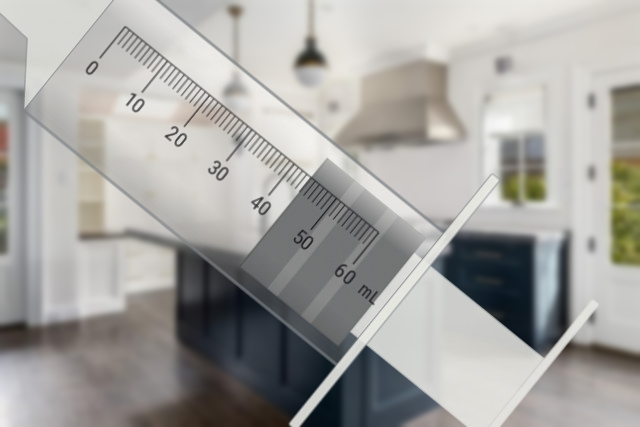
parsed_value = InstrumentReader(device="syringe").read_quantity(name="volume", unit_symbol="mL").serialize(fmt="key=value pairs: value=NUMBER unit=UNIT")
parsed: value=44 unit=mL
